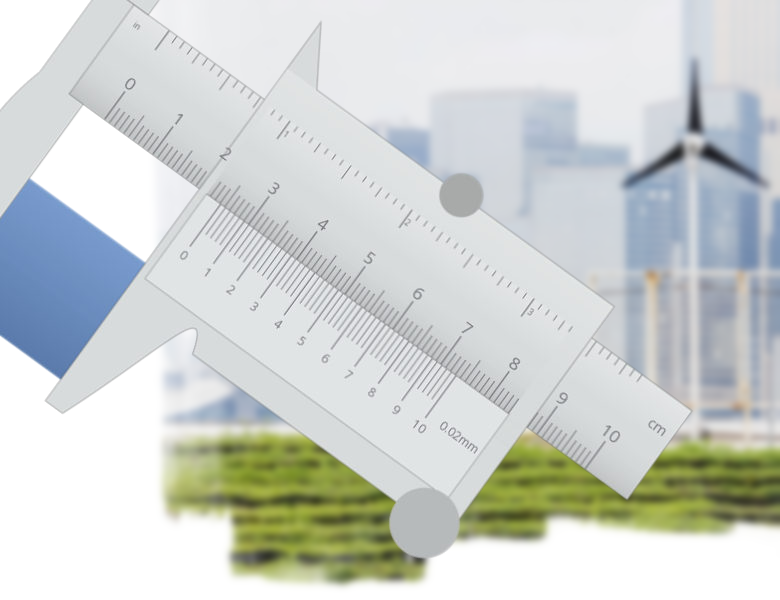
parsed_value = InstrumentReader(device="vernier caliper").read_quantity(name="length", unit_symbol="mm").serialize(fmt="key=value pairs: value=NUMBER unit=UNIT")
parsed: value=24.2 unit=mm
